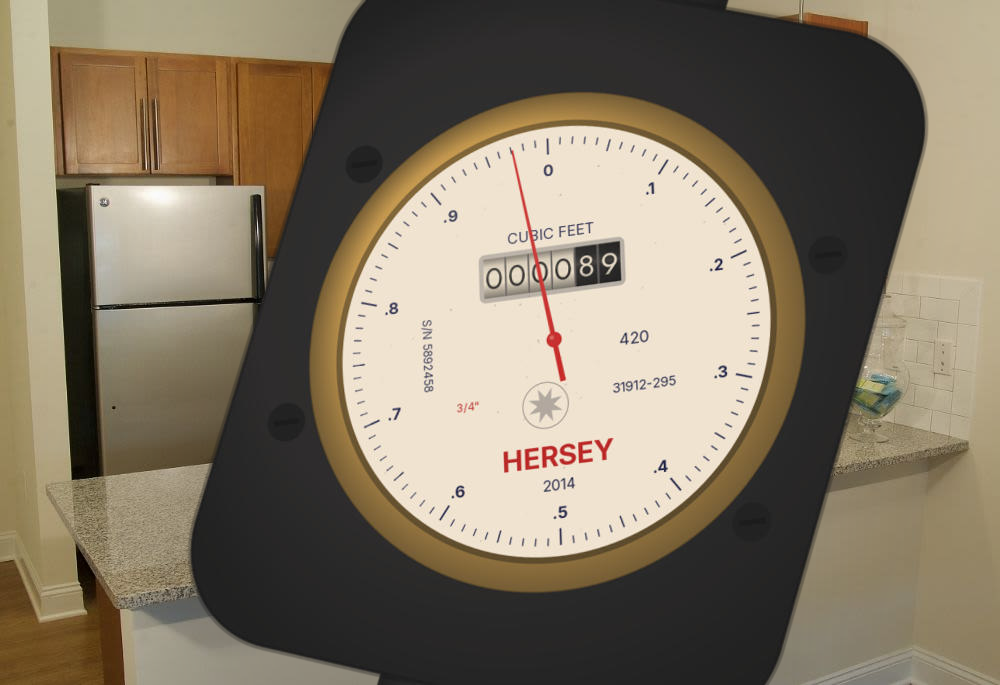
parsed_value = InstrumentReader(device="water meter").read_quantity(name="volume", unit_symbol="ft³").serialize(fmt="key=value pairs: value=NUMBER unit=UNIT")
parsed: value=88.97 unit=ft³
